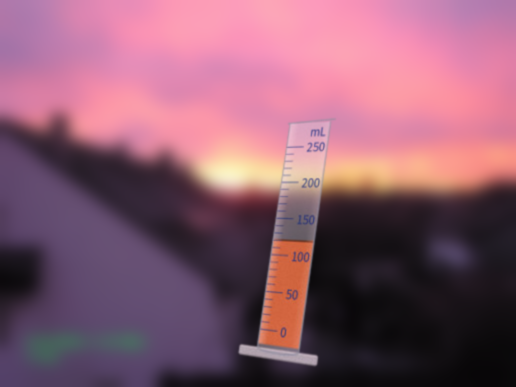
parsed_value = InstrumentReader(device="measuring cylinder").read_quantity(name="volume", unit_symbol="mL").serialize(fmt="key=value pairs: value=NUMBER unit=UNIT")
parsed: value=120 unit=mL
